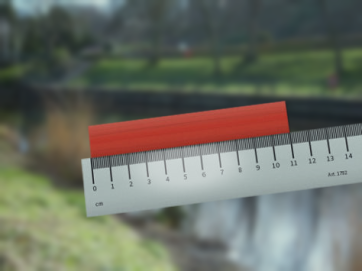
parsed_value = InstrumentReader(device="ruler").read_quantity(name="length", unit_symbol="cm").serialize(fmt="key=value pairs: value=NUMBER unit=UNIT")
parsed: value=11 unit=cm
